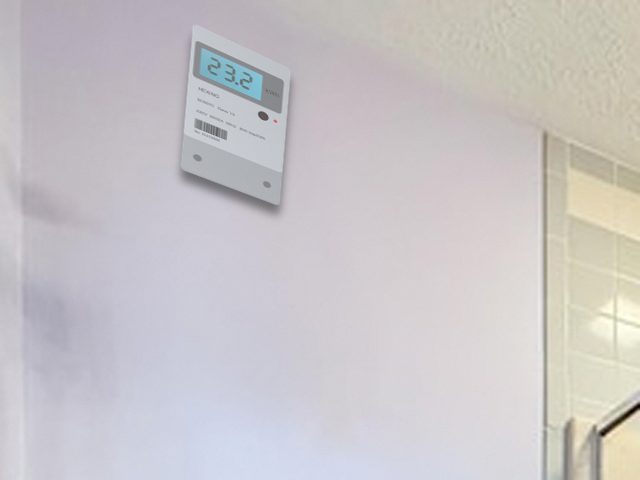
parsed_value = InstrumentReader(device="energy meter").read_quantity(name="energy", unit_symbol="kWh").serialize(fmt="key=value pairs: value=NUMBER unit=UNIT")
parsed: value=23.2 unit=kWh
